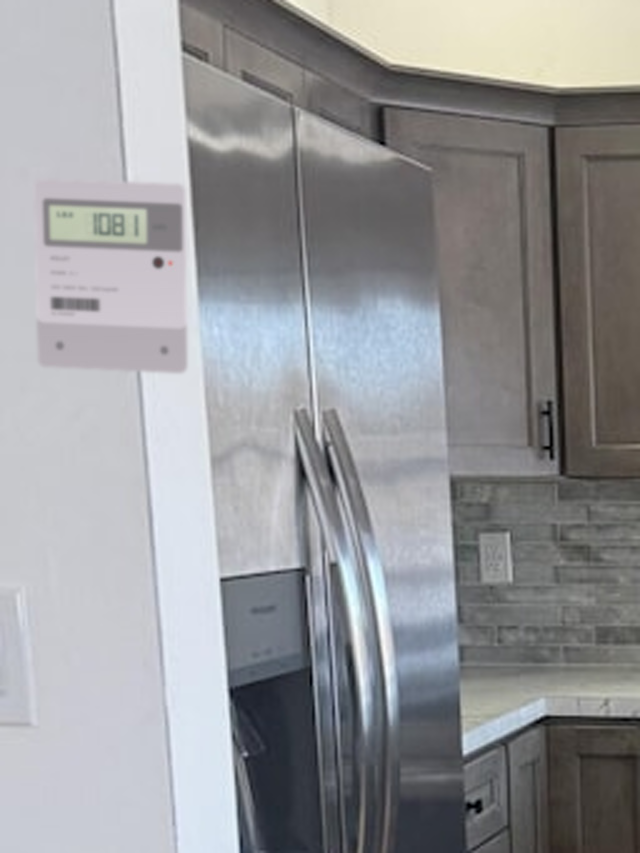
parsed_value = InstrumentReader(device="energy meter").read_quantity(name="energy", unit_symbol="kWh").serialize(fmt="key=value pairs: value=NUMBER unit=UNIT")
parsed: value=1081 unit=kWh
